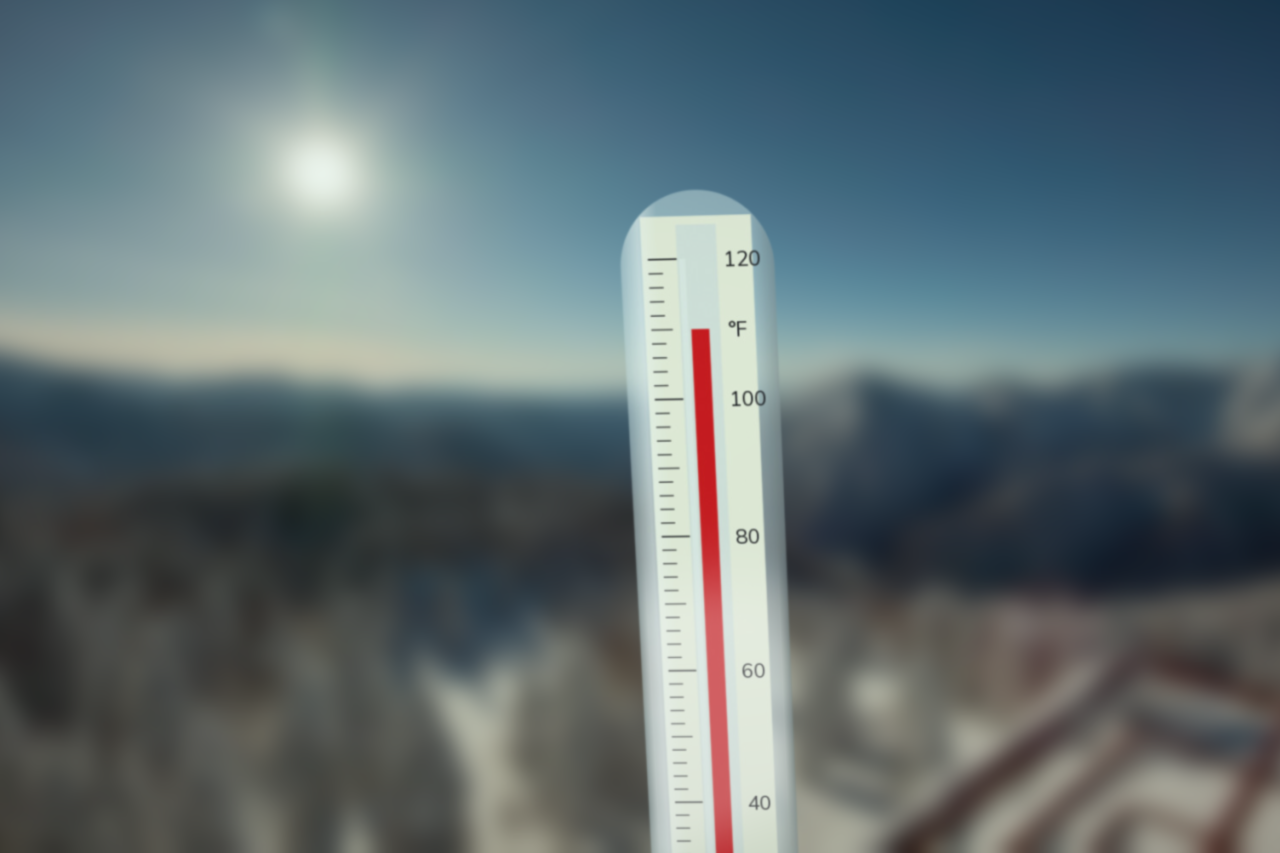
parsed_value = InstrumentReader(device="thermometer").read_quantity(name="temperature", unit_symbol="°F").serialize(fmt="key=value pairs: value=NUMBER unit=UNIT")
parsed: value=110 unit=°F
